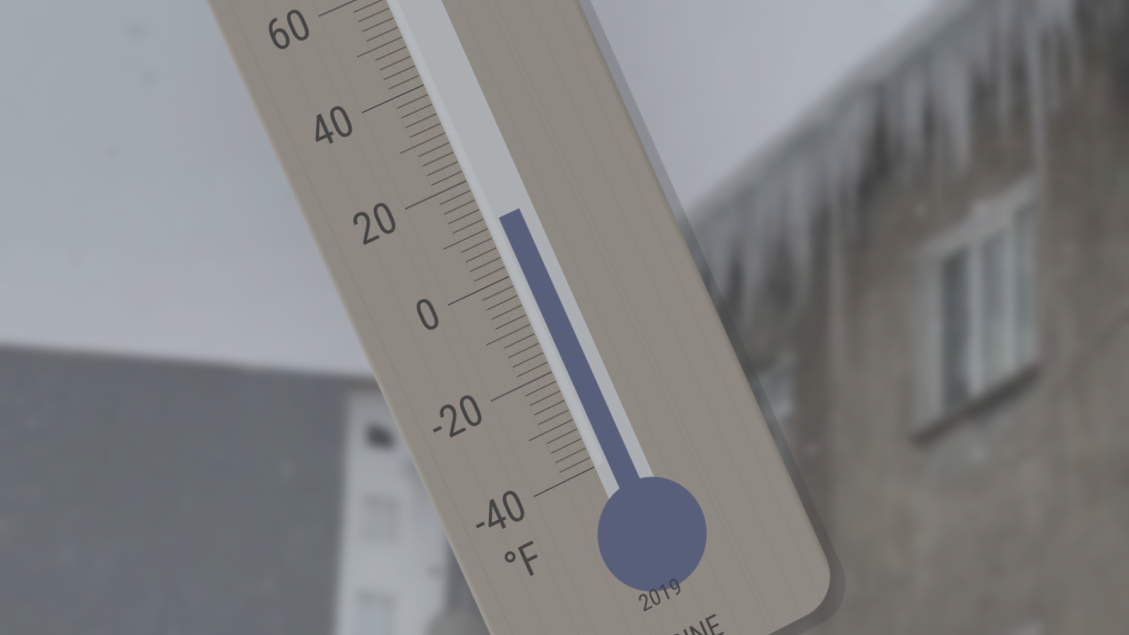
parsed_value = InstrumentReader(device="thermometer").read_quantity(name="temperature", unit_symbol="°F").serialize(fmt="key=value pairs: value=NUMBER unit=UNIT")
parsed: value=11 unit=°F
